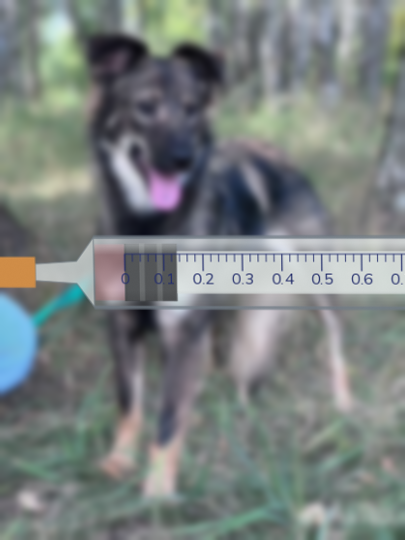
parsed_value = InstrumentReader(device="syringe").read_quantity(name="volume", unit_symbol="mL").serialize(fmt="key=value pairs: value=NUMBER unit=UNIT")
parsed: value=0 unit=mL
